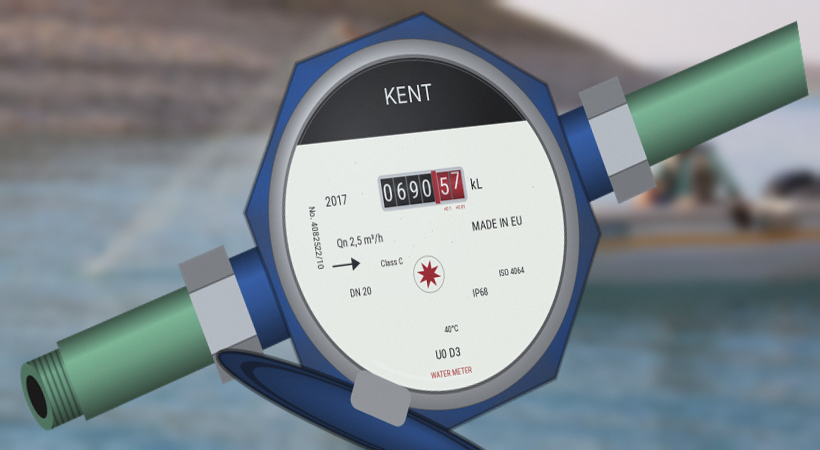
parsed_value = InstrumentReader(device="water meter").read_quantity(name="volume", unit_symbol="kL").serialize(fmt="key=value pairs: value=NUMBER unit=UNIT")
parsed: value=690.57 unit=kL
